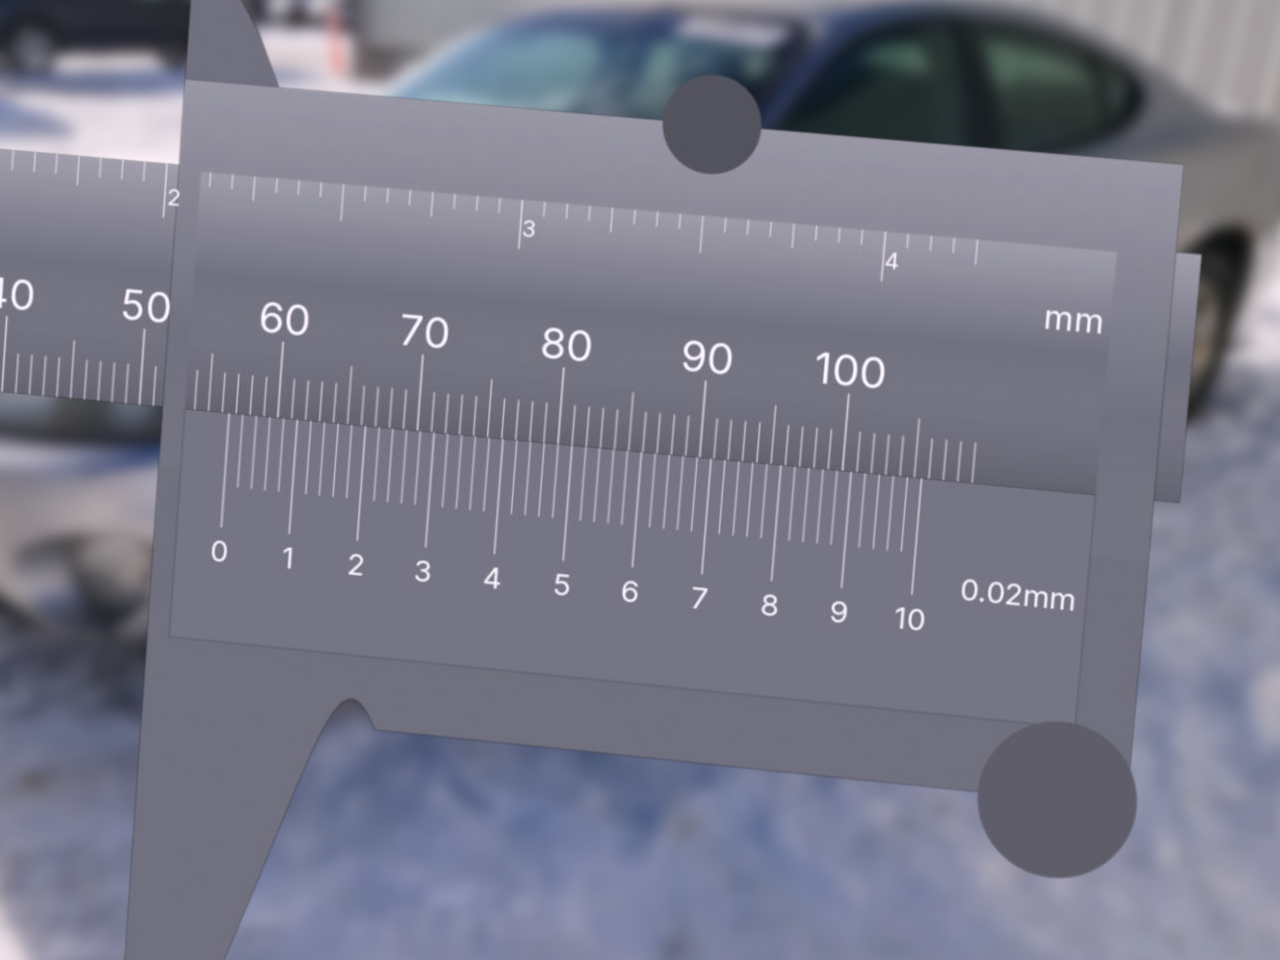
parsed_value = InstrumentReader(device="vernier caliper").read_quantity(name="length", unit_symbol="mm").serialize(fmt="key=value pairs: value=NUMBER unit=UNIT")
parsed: value=56.5 unit=mm
